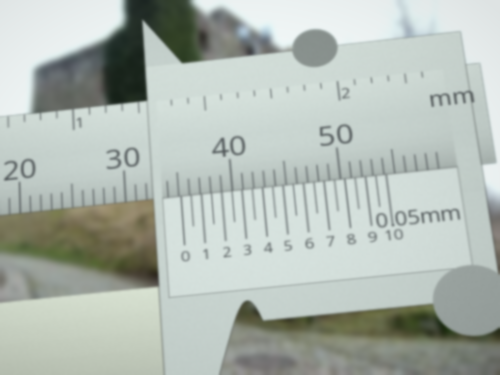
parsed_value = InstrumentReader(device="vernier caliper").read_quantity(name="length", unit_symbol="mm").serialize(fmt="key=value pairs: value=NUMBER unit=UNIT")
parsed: value=35.2 unit=mm
